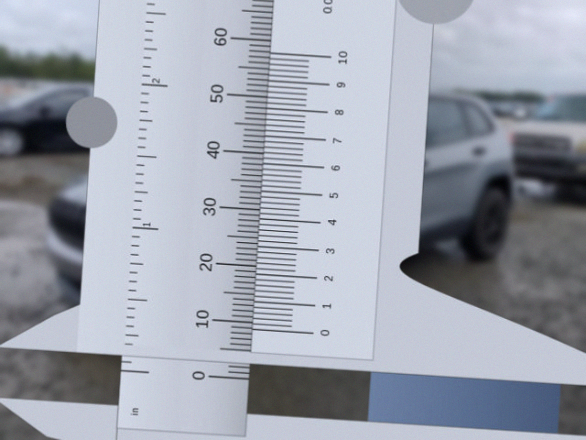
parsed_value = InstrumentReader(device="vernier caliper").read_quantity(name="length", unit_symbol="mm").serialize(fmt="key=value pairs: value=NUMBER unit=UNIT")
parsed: value=8.8 unit=mm
